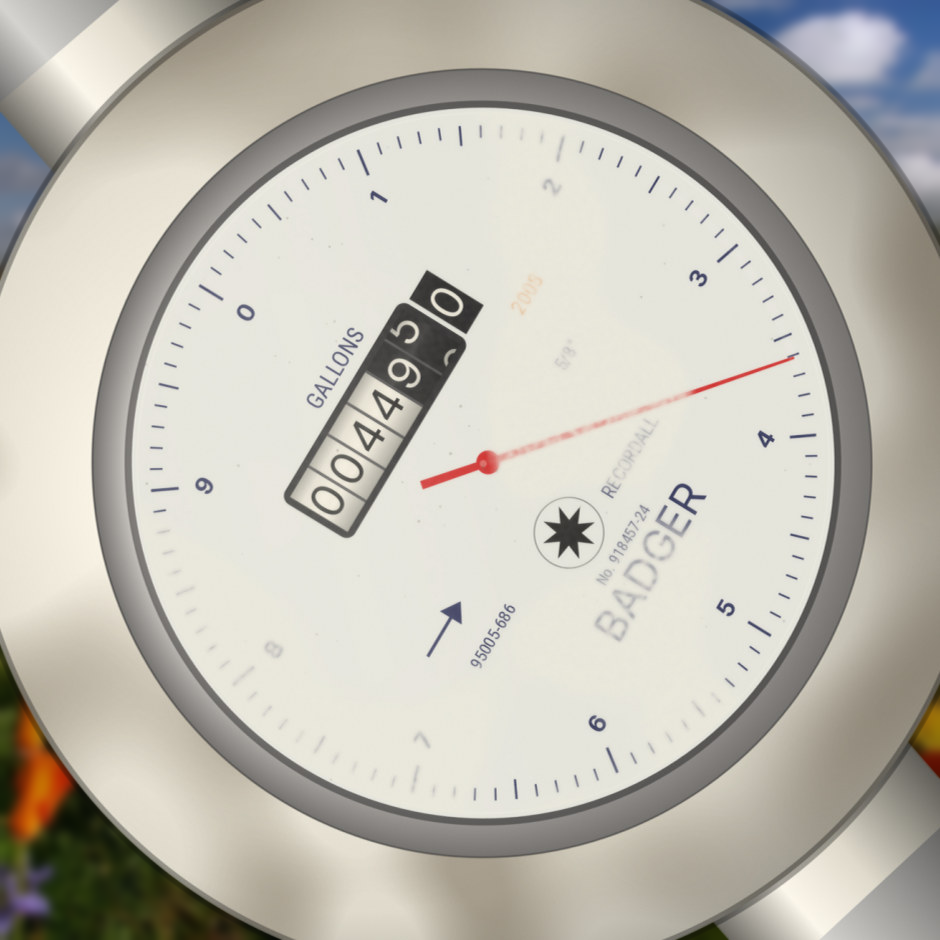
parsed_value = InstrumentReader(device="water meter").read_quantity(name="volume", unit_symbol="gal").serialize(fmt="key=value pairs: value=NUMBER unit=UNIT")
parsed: value=44953.6 unit=gal
